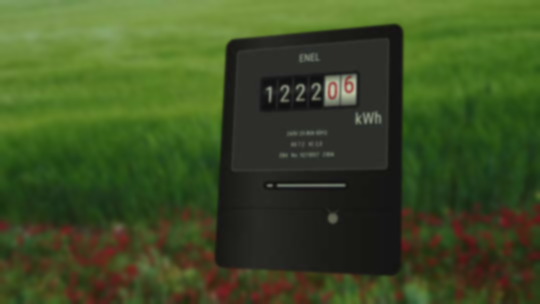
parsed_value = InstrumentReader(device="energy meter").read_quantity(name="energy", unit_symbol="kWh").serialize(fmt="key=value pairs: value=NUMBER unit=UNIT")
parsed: value=1222.06 unit=kWh
